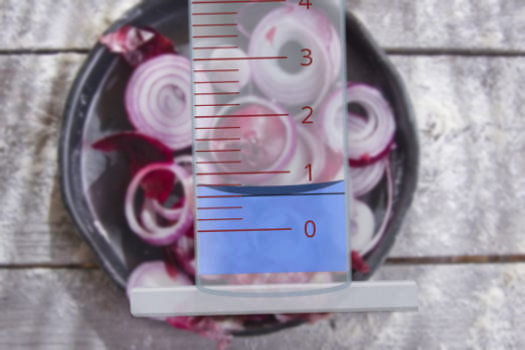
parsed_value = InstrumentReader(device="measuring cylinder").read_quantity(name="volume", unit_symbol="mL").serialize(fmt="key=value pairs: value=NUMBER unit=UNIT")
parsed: value=0.6 unit=mL
